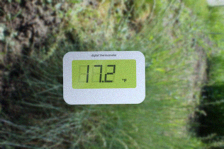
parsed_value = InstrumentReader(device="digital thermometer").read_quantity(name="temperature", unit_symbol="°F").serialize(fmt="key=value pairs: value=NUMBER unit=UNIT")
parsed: value=17.2 unit=°F
